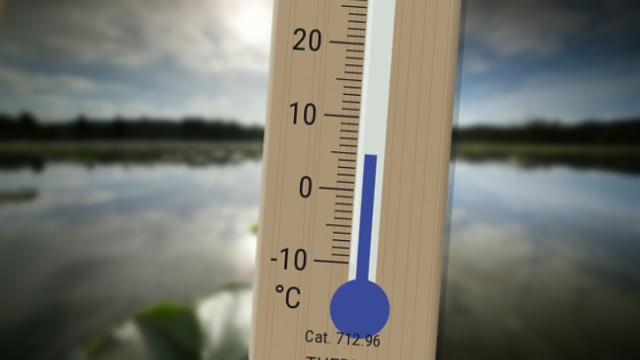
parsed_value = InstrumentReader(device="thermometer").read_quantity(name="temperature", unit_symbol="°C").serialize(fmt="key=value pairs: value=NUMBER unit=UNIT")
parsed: value=5 unit=°C
